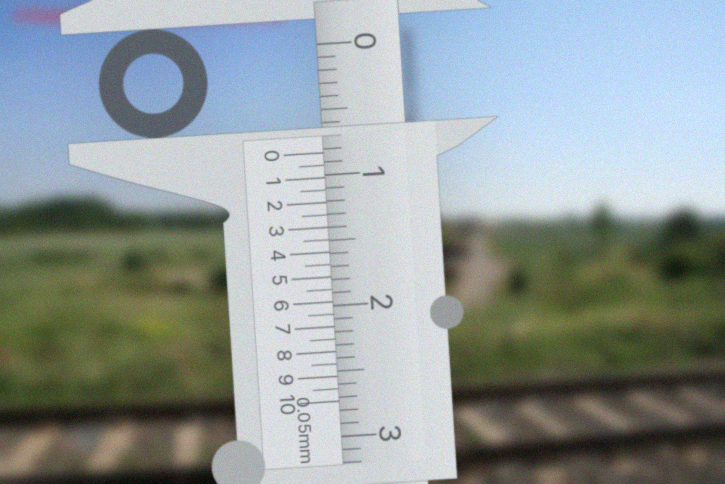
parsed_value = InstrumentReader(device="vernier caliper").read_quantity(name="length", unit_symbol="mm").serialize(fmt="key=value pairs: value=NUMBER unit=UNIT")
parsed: value=8.3 unit=mm
